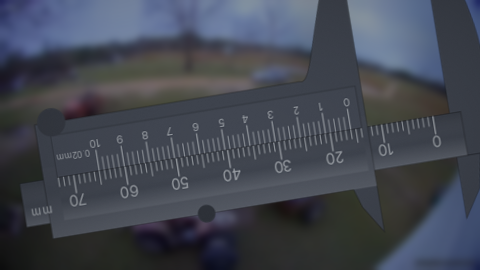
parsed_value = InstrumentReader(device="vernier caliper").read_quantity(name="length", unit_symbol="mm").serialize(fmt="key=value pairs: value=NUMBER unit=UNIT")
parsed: value=16.0 unit=mm
